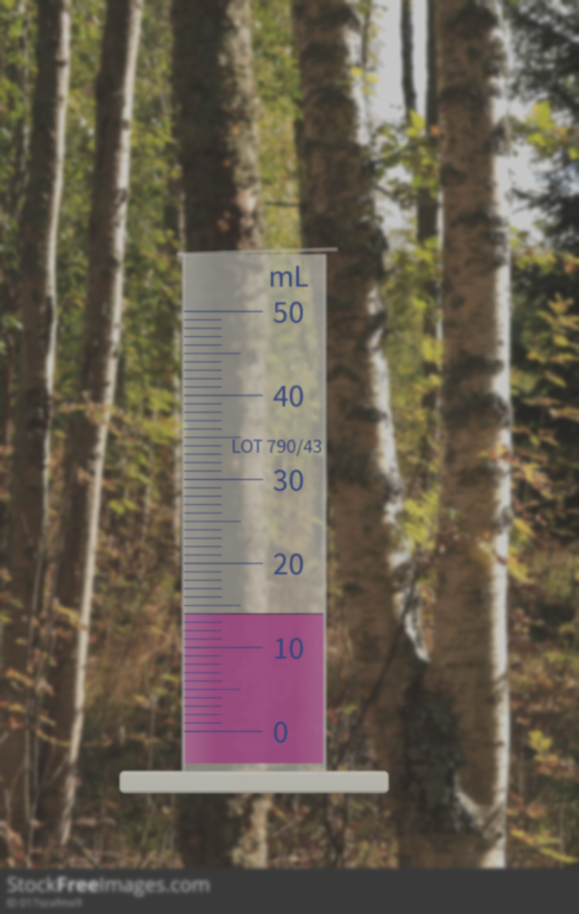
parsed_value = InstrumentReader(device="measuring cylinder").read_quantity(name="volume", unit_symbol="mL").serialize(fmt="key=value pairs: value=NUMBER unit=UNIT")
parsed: value=14 unit=mL
